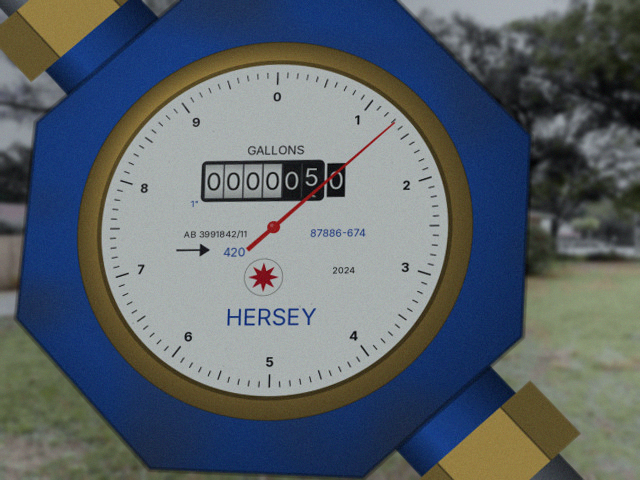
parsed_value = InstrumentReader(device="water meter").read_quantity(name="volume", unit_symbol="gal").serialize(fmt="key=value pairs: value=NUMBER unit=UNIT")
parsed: value=51.3 unit=gal
